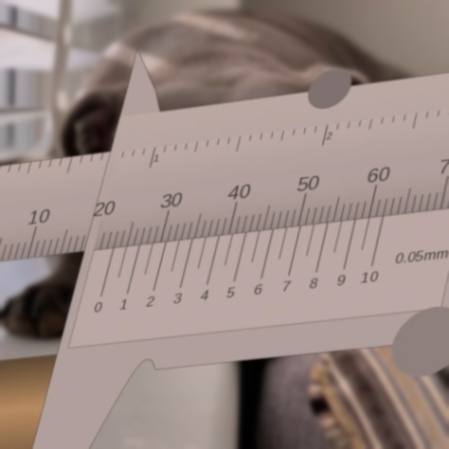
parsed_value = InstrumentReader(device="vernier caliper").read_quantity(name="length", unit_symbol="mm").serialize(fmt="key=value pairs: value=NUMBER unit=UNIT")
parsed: value=23.0 unit=mm
